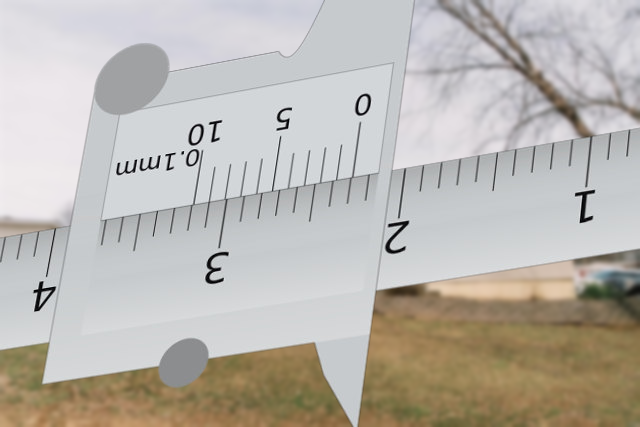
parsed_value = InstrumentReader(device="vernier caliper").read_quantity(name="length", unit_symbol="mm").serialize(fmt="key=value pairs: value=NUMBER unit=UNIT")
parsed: value=22.9 unit=mm
